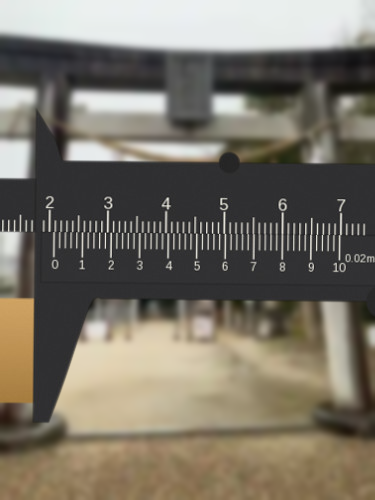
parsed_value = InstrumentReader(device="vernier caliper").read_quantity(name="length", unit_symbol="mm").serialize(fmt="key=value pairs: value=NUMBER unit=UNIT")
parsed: value=20.8 unit=mm
